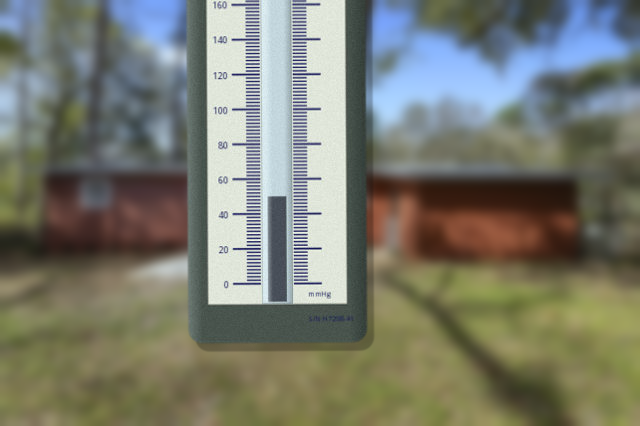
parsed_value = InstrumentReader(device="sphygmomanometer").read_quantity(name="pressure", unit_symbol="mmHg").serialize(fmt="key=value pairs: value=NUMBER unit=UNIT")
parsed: value=50 unit=mmHg
